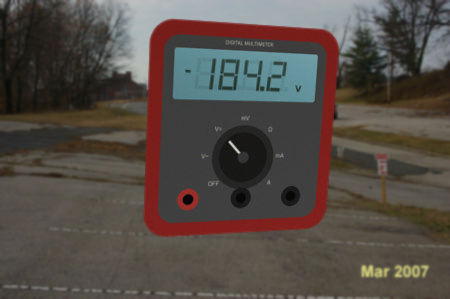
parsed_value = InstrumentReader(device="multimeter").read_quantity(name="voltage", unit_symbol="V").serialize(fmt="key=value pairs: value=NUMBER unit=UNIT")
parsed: value=-184.2 unit=V
